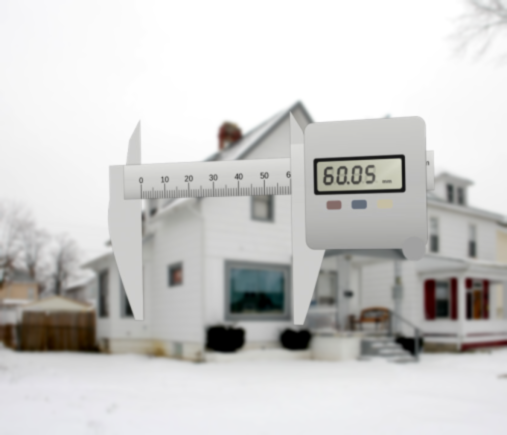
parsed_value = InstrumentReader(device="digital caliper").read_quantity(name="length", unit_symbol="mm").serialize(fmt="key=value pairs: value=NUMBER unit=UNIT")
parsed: value=60.05 unit=mm
